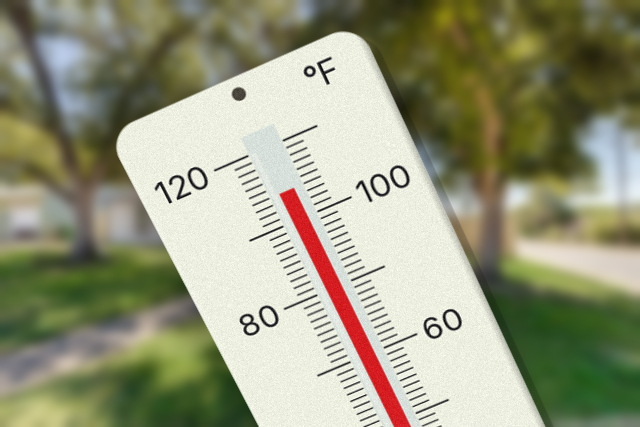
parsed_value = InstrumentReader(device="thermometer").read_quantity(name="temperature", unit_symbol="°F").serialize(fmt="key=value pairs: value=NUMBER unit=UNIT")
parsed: value=108 unit=°F
